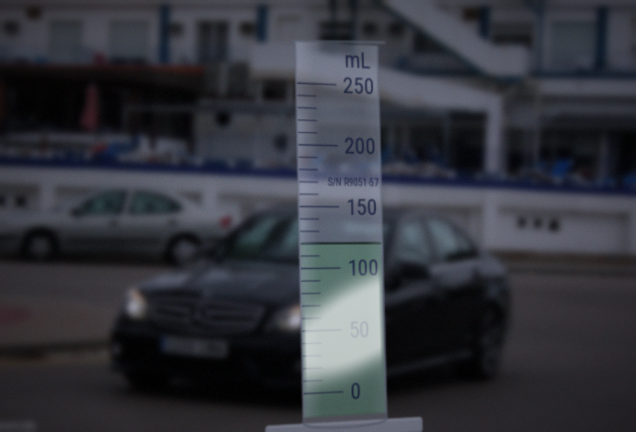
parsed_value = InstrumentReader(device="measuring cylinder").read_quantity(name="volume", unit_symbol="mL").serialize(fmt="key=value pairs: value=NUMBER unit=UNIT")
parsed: value=120 unit=mL
